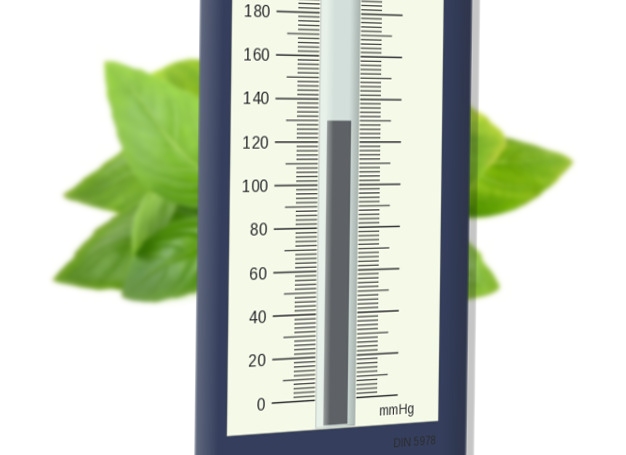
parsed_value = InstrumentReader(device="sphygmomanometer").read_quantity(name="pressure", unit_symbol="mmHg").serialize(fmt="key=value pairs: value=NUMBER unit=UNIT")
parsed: value=130 unit=mmHg
